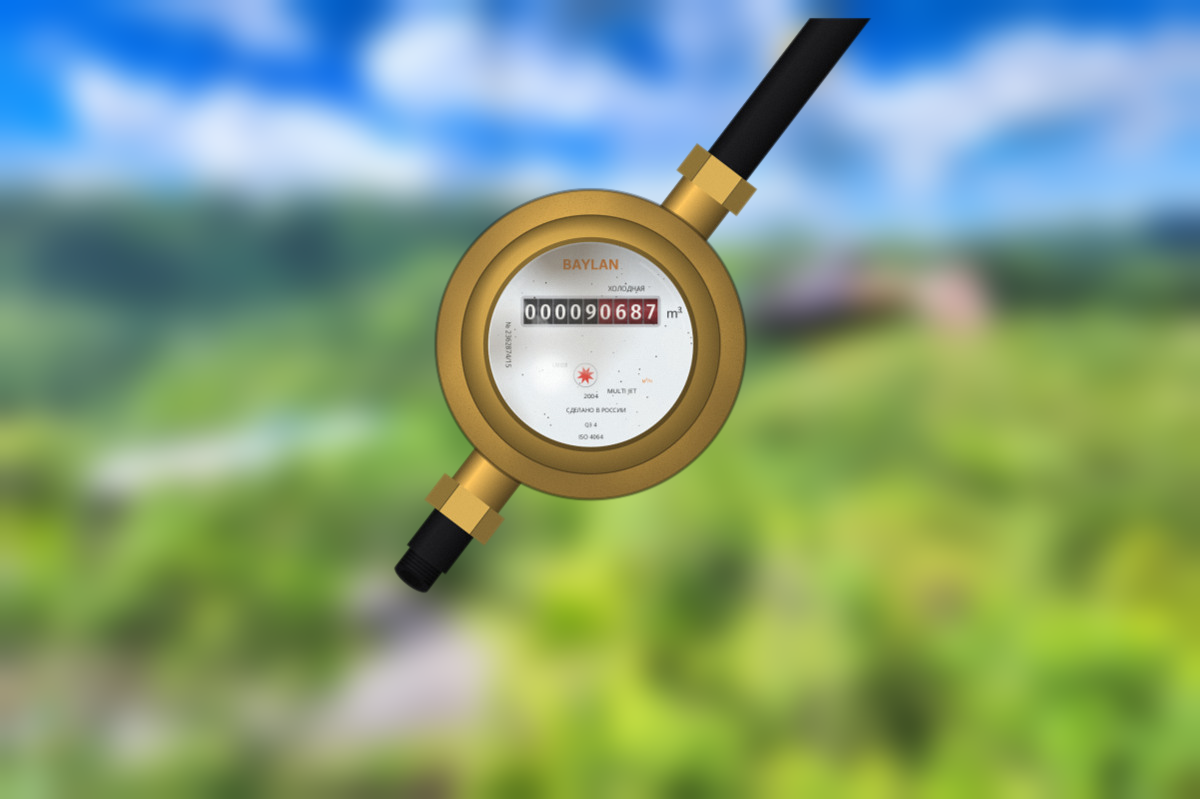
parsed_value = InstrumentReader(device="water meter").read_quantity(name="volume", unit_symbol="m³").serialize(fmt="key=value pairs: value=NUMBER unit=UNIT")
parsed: value=9.0687 unit=m³
